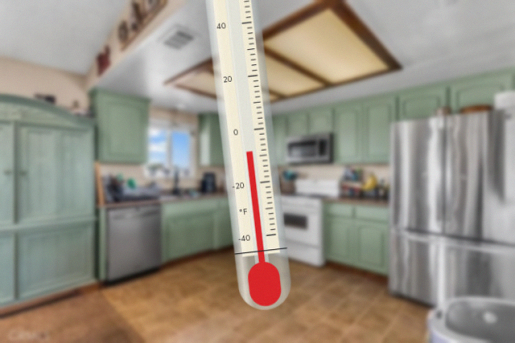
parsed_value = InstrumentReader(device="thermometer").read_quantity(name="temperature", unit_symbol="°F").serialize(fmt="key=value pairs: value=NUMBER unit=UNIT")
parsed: value=-8 unit=°F
